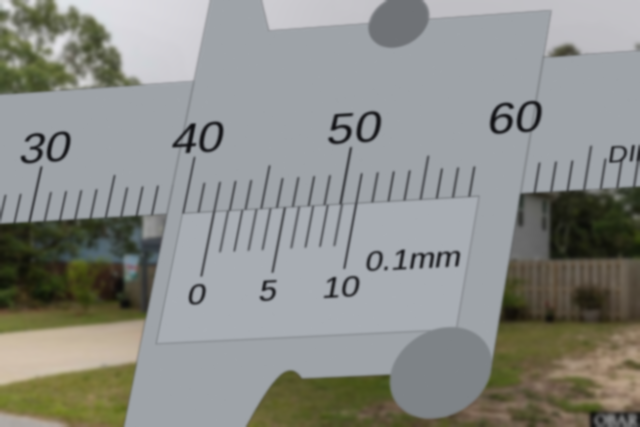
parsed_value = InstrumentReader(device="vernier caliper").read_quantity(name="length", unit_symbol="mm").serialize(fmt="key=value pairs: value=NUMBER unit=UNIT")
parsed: value=42.0 unit=mm
